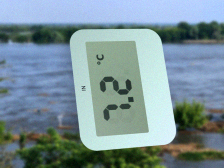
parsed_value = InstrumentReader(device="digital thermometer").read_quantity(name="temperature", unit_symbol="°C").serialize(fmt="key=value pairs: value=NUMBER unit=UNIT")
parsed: value=7.2 unit=°C
